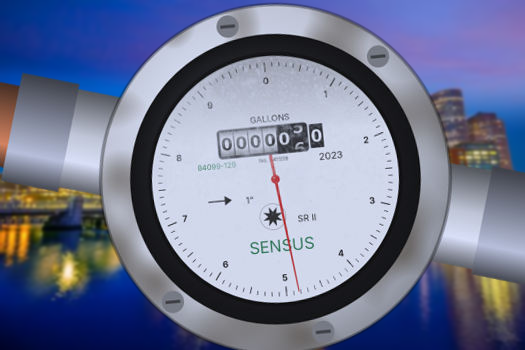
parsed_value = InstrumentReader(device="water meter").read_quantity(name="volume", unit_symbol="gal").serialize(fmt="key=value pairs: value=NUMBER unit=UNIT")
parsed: value=54.8 unit=gal
